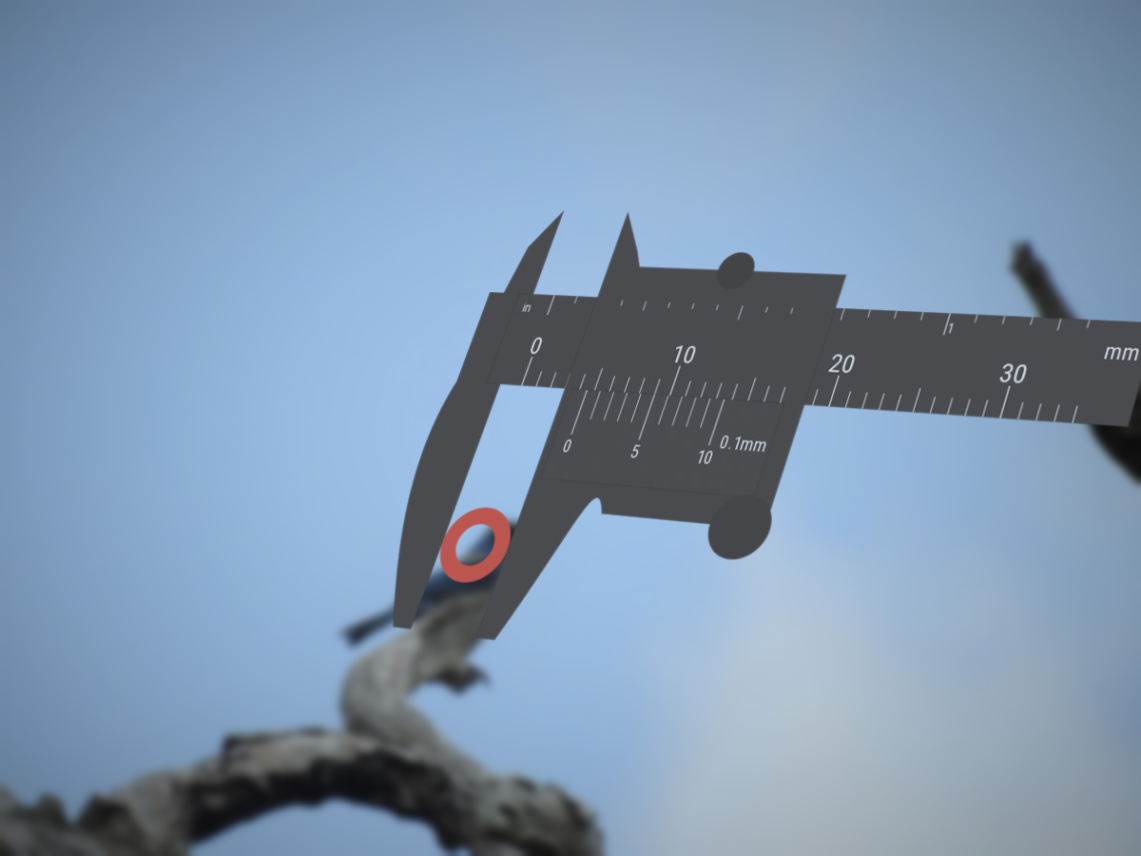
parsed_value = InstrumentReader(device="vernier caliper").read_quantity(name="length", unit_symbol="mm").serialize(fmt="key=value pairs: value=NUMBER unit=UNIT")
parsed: value=4.5 unit=mm
